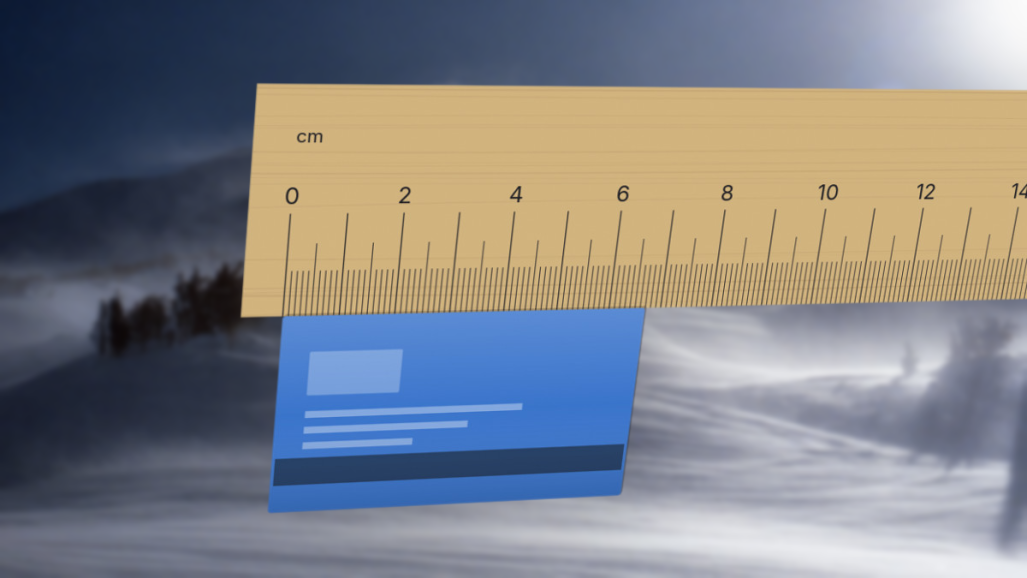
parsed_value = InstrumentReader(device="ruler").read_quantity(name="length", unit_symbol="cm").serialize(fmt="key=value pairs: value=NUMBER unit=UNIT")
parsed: value=6.7 unit=cm
